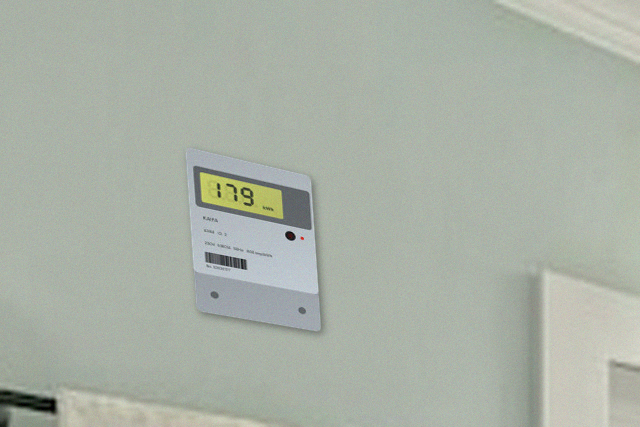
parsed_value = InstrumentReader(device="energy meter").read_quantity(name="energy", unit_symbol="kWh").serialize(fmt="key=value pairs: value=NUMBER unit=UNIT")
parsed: value=179 unit=kWh
